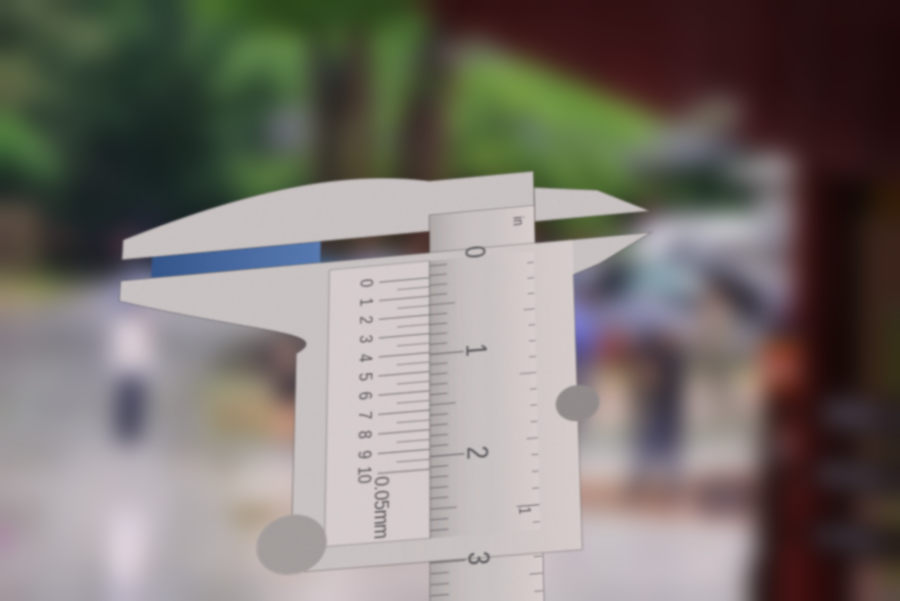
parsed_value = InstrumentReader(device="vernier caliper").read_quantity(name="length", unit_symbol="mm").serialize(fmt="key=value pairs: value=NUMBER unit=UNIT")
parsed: value=2.2 unit=mm
